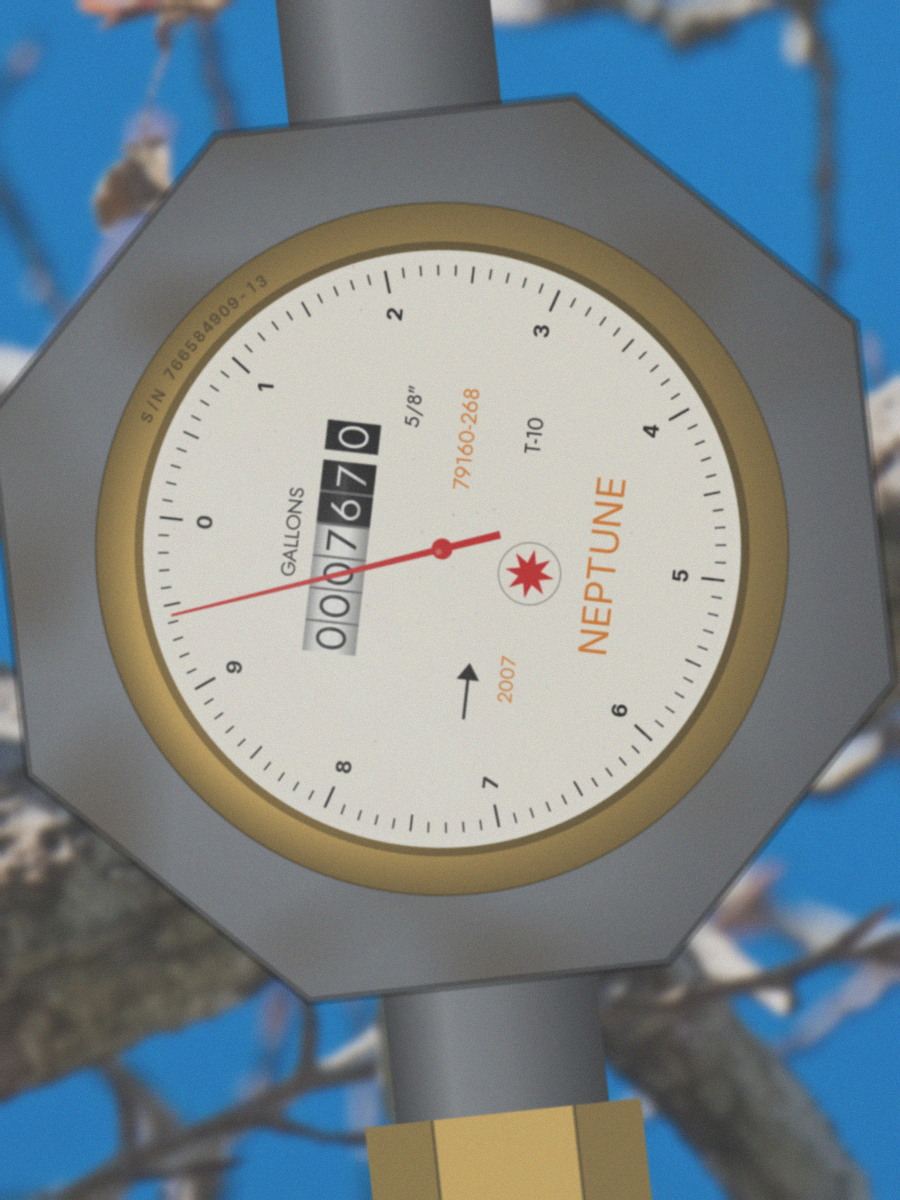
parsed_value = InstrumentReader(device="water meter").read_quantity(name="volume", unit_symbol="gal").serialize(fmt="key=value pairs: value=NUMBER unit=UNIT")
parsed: value=7669.4 unit=gal
